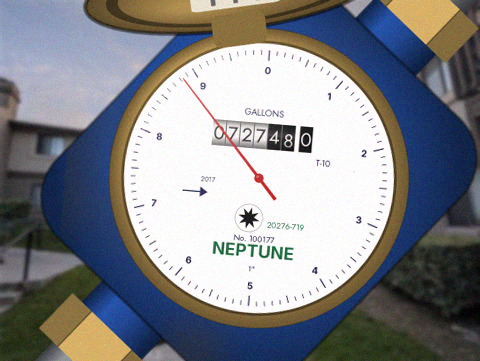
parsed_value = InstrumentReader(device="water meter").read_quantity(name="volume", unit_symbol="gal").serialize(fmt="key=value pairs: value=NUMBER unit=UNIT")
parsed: value=727478.8 unit=gal
